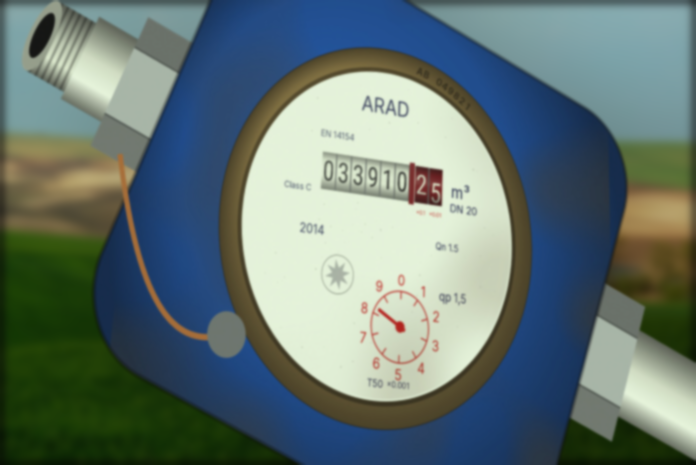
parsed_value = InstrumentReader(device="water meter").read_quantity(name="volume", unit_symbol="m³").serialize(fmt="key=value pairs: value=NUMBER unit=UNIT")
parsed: value=33910.248 unit=m³
